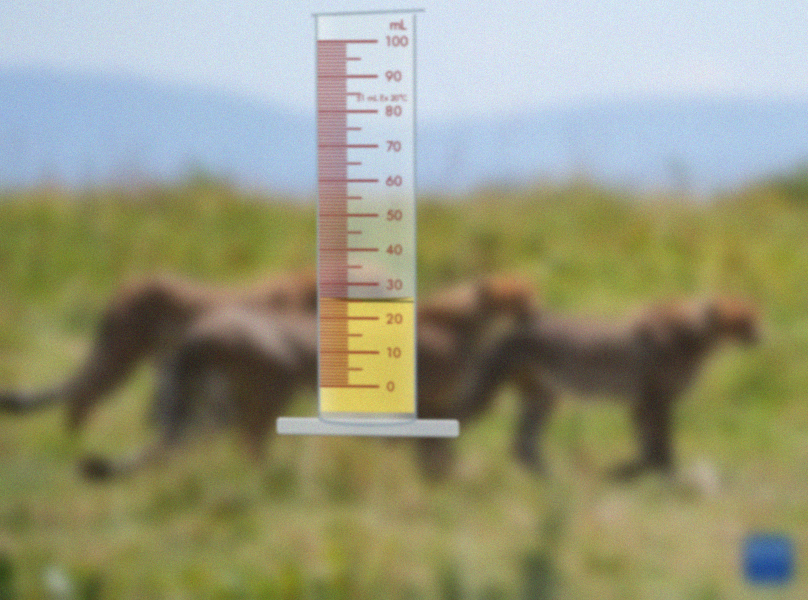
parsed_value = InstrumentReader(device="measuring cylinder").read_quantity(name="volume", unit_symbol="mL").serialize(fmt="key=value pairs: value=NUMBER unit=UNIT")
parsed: value=25 unit=mL
